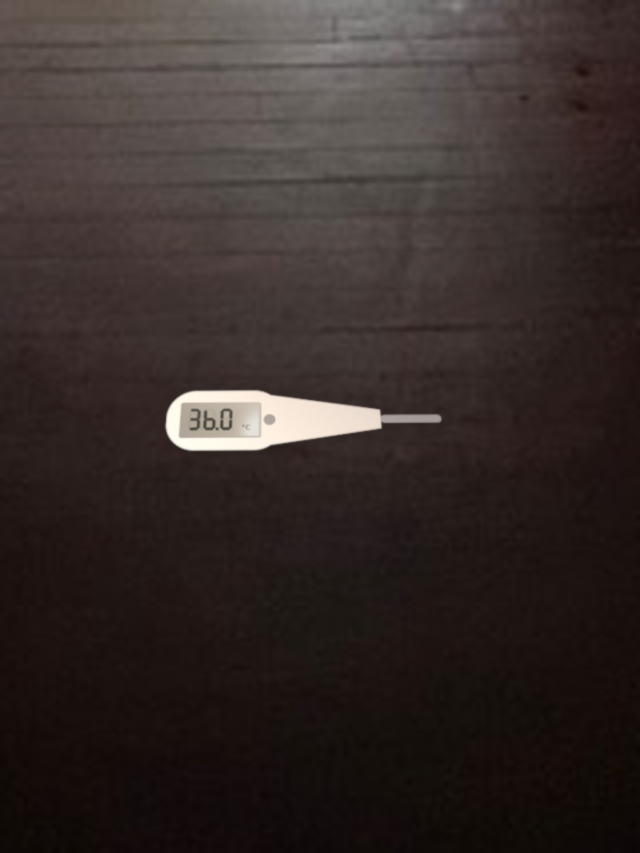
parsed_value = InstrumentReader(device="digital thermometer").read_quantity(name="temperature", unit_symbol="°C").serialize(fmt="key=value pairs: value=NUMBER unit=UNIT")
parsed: value=36.0 unit=°C
